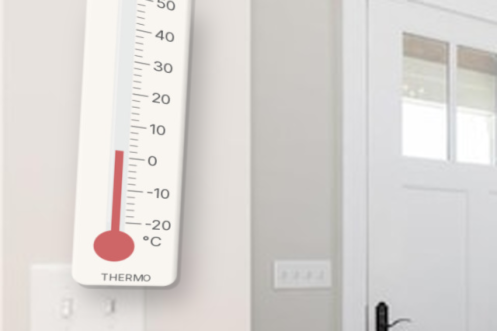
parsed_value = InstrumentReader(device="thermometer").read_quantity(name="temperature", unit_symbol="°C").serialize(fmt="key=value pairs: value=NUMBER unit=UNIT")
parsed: value=2 unit=°C
